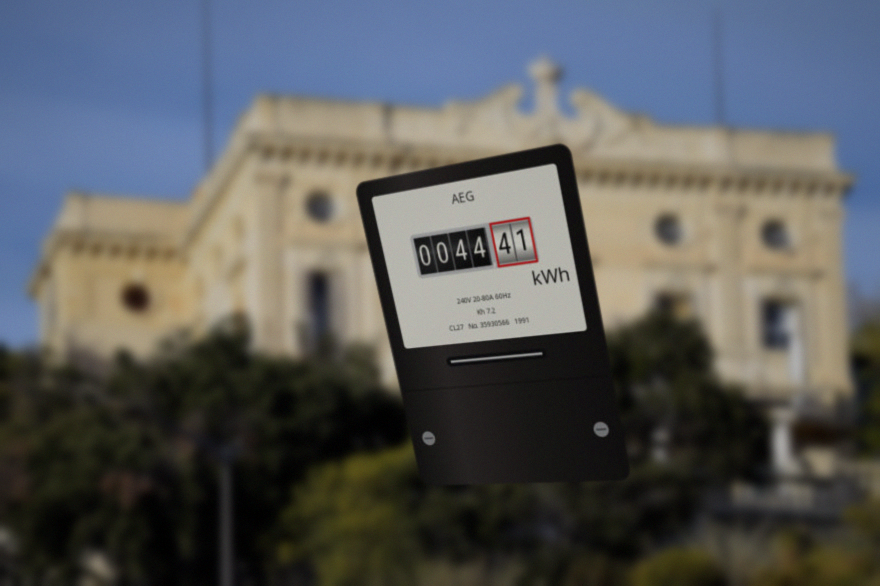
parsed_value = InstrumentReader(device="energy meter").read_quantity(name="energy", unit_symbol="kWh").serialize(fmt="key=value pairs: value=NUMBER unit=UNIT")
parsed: value=44.41 unit=kWh
